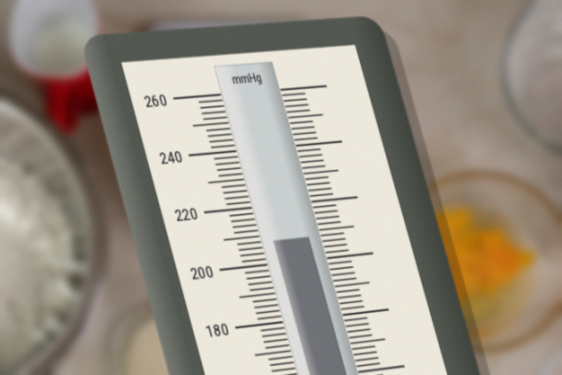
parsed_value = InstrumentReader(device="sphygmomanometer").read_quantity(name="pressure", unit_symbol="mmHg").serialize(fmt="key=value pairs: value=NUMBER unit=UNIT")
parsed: value=208 unit=mmHg
